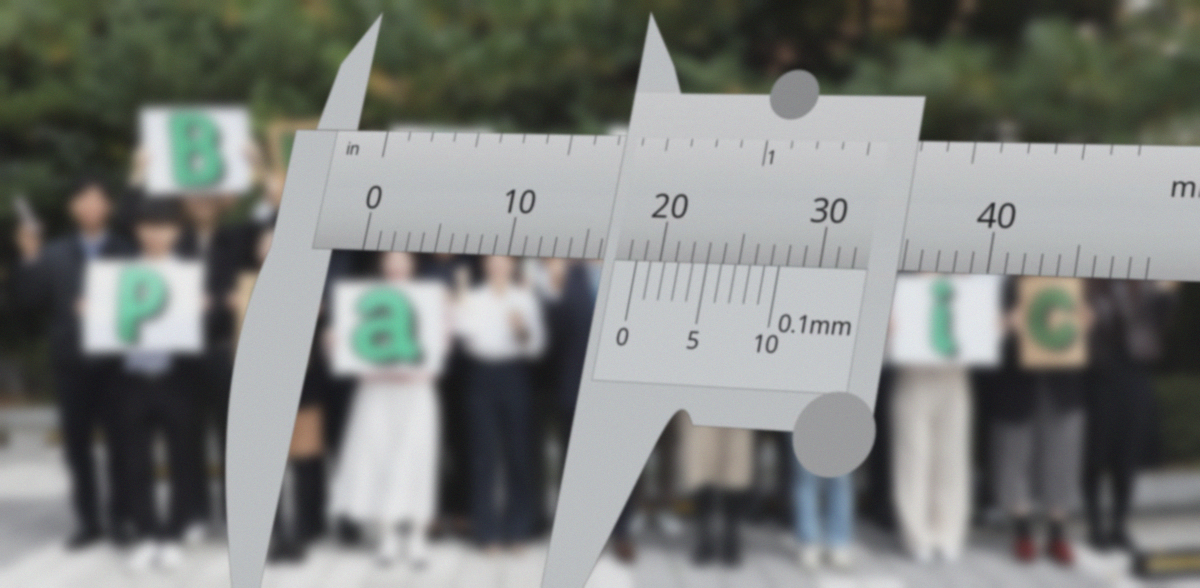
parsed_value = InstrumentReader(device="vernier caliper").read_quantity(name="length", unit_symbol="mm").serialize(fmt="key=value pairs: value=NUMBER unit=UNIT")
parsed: value=18.5 unit=mm
